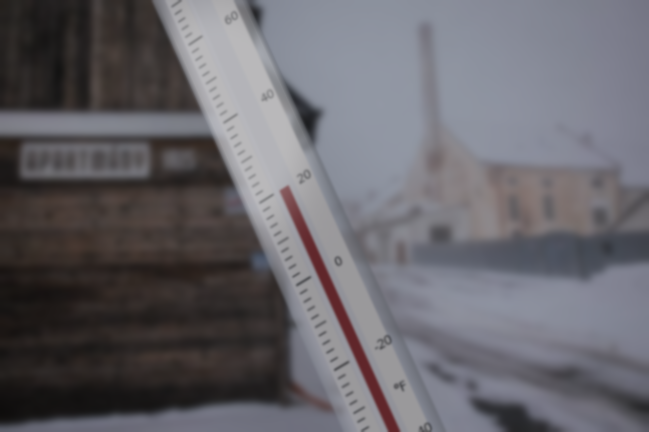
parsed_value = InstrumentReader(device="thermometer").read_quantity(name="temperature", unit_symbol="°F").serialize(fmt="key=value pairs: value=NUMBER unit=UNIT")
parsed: value=20 unit=°F
